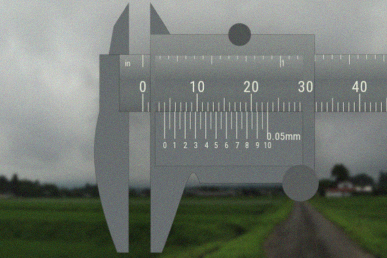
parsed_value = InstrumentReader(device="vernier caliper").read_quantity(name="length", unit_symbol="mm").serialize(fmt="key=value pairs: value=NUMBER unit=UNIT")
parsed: value=4.0 unit=mm
